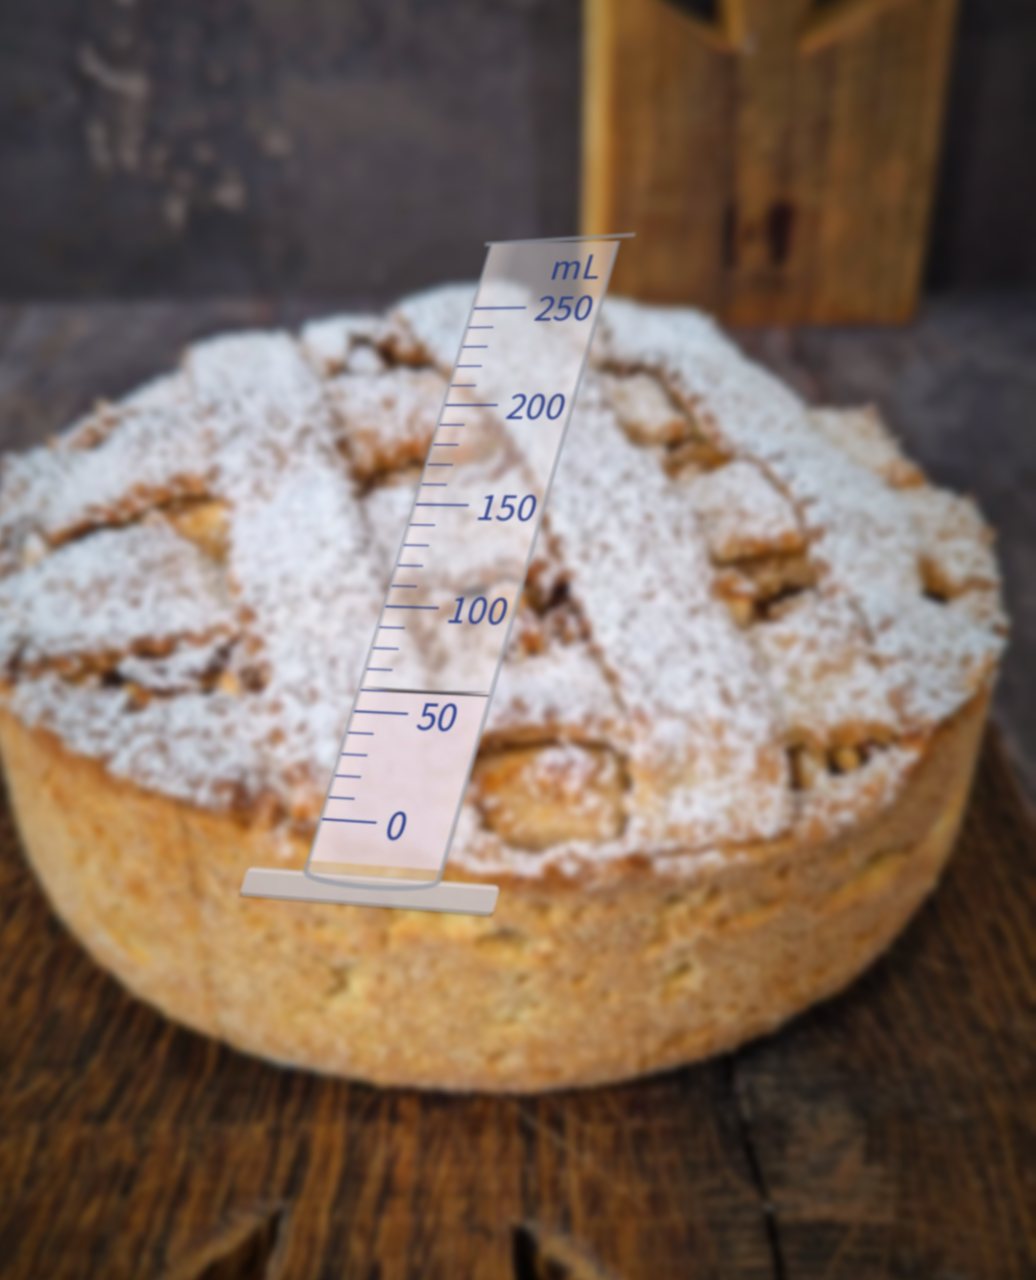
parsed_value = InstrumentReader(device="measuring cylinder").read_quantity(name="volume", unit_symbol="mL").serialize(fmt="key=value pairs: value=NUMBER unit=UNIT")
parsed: value=60 unit=mL
